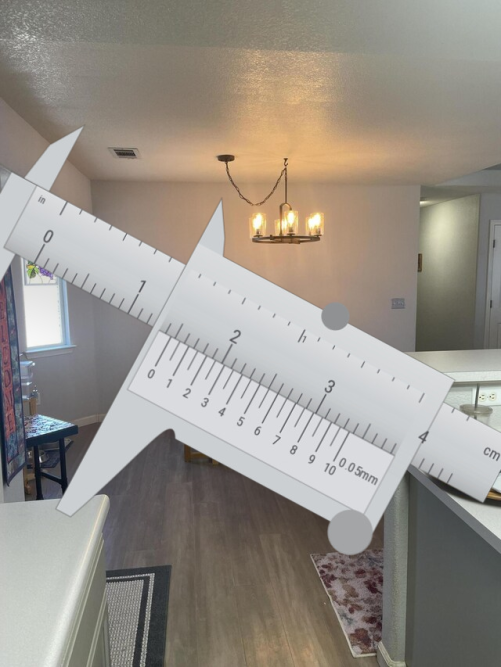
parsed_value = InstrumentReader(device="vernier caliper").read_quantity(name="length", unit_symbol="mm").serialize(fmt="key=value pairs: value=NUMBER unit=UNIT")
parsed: value=14.6 unit=mm
